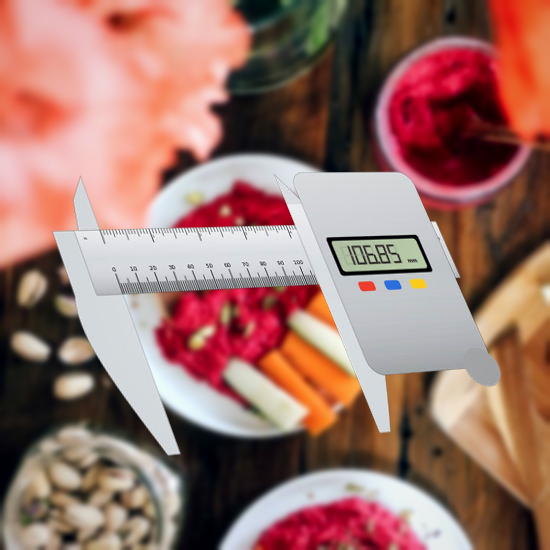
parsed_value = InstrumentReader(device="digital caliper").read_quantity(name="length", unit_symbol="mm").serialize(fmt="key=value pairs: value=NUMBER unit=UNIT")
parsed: value=106.85 unit=mm
